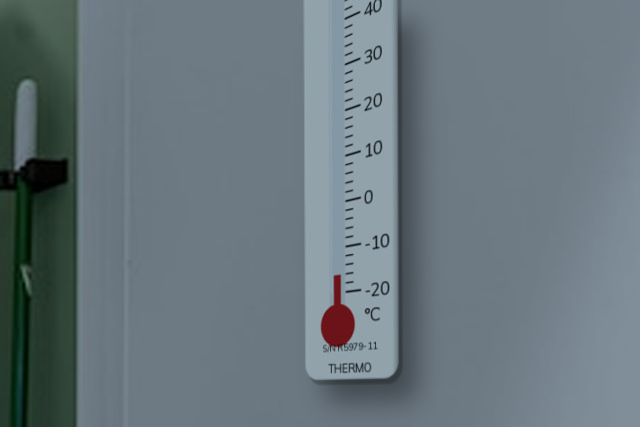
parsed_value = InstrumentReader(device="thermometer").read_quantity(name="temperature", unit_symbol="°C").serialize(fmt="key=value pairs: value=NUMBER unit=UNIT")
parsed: value=-16 unit=°C
